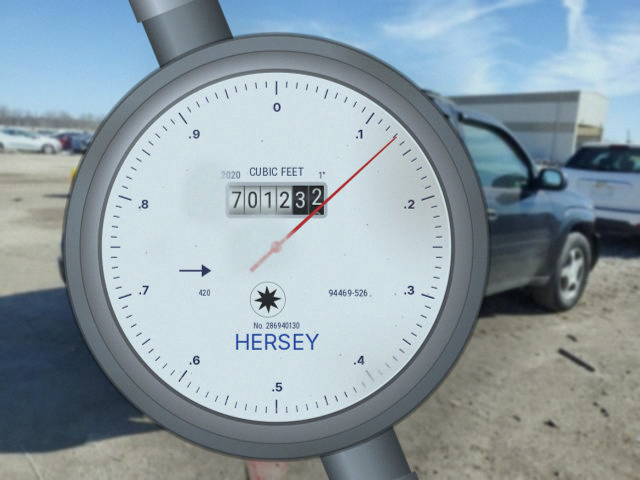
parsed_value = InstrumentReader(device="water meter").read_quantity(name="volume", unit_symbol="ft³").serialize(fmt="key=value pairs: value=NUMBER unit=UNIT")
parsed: value=701232.13 unit=ft³
